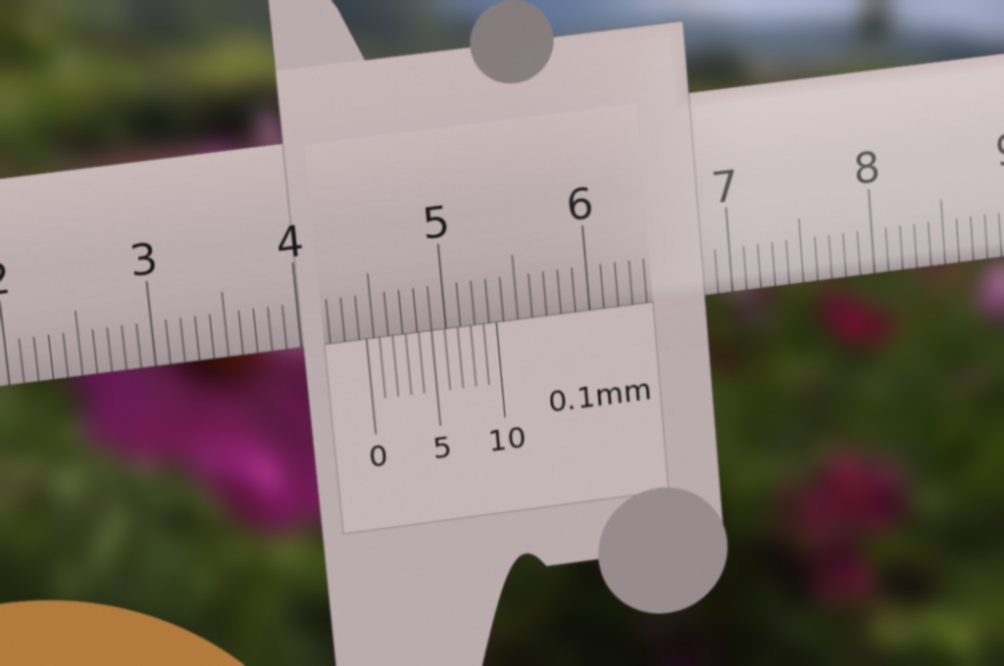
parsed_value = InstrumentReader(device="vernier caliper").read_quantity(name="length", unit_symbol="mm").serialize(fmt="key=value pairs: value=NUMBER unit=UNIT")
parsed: value=44.5 unit=mm
